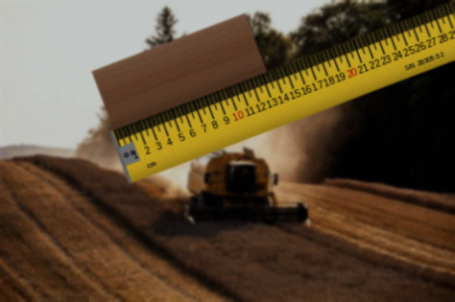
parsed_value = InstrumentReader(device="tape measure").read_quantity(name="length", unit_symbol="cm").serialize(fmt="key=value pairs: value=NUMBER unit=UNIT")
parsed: value=13.5 unit=cm
